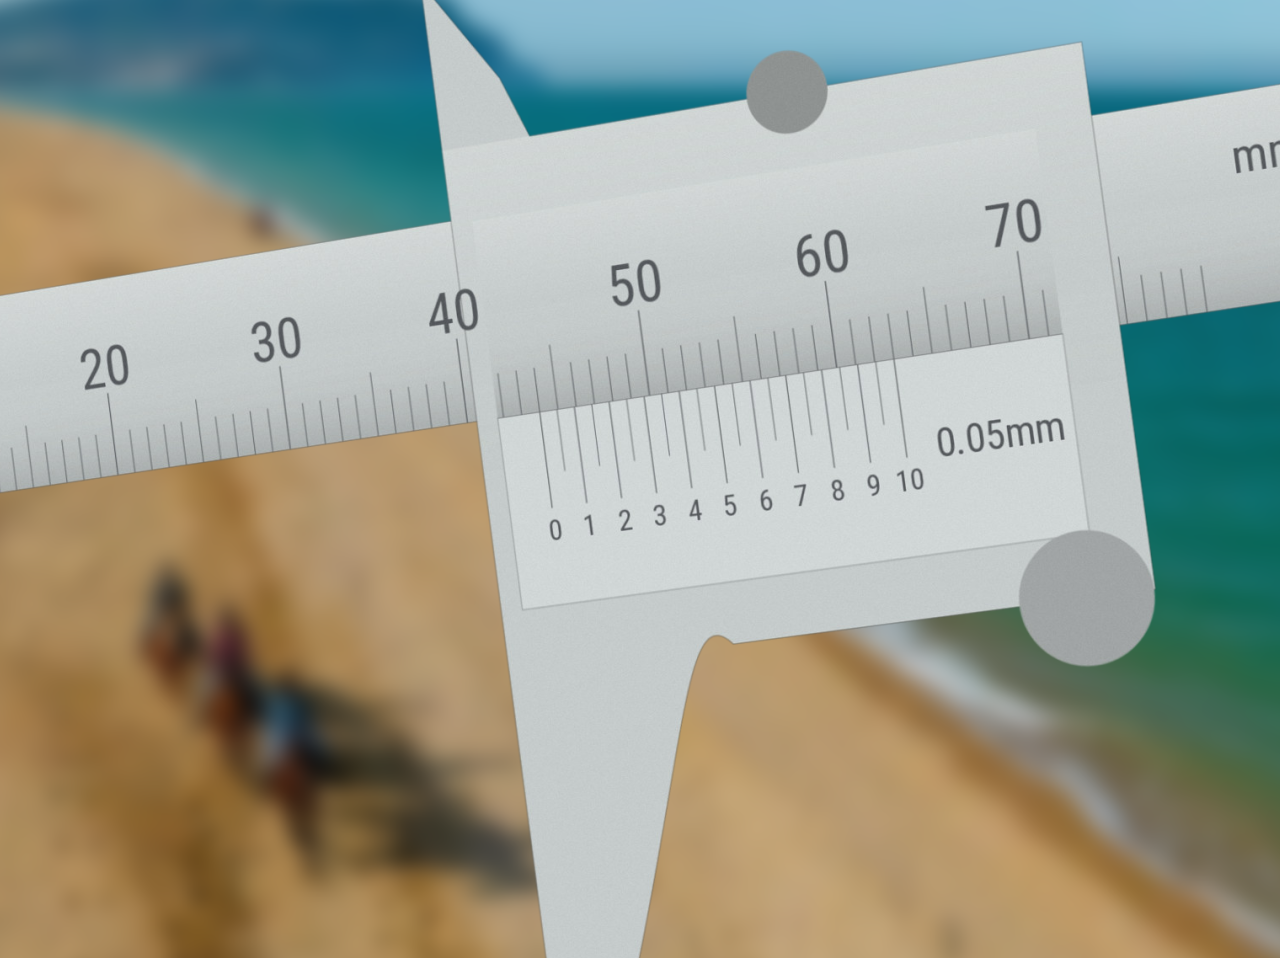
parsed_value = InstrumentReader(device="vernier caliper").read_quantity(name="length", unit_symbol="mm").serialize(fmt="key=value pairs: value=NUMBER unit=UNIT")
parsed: value=44.0 unit=mm
